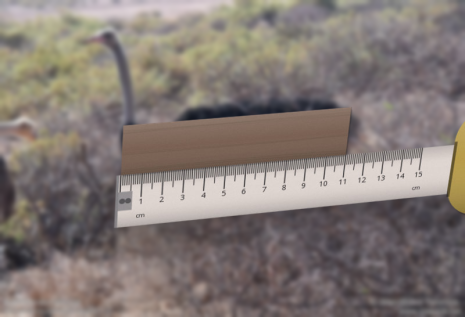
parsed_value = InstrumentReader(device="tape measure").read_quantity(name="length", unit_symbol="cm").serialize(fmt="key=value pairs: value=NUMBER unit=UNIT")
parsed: value=11 unit=cm
